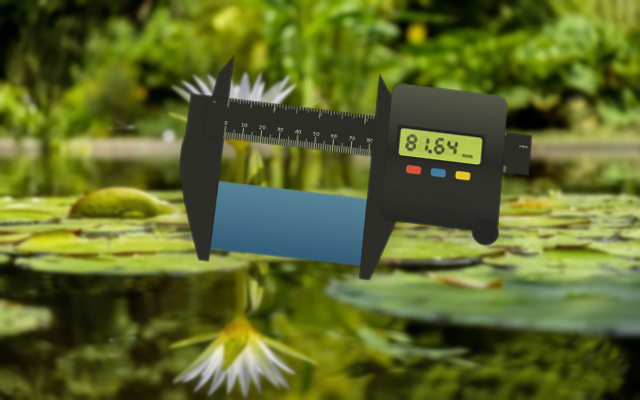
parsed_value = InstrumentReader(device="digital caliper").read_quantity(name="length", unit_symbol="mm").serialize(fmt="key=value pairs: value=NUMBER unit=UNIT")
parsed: value=81.64 unit=mm
